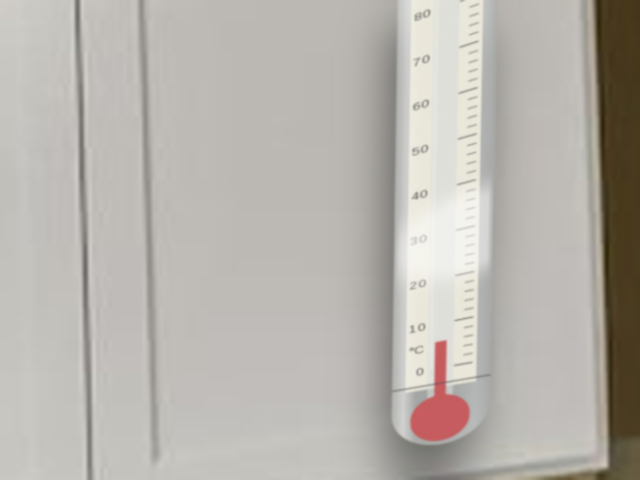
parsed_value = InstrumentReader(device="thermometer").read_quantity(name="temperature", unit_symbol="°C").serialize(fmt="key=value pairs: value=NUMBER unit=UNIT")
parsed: value=6 unit=°C
